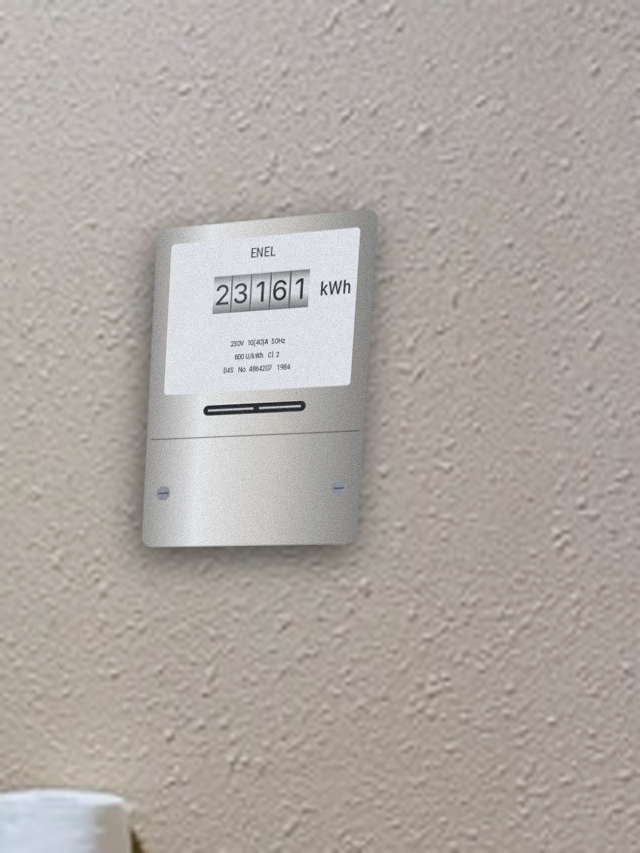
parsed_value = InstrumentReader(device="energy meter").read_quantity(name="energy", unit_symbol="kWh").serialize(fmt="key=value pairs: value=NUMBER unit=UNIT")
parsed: value=23161 unit=kWh
